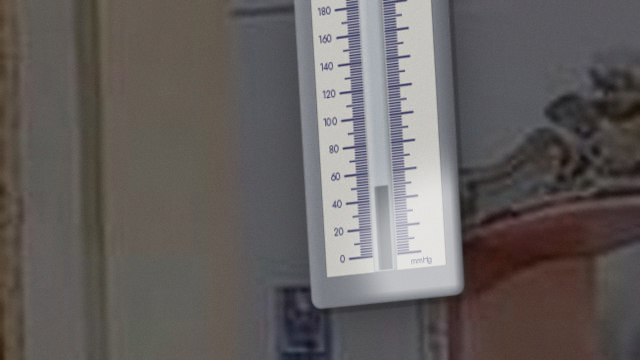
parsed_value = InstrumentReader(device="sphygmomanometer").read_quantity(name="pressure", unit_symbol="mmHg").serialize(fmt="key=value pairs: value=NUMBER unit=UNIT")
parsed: value=50 unit=mmHg
